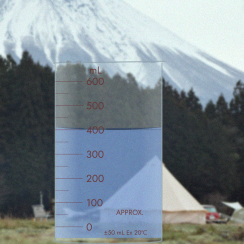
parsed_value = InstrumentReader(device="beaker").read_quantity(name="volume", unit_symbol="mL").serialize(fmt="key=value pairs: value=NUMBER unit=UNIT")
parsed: value=400 unit=mL
